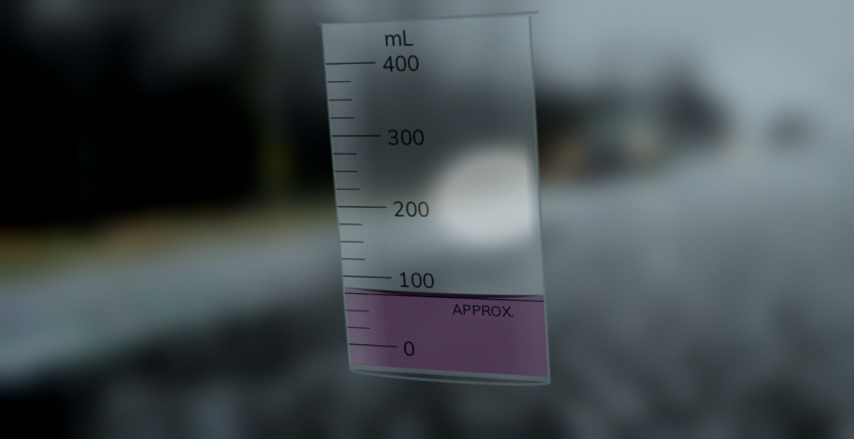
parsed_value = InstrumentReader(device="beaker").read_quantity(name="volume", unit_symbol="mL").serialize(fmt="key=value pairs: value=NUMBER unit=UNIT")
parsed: value=75 unit=mL
